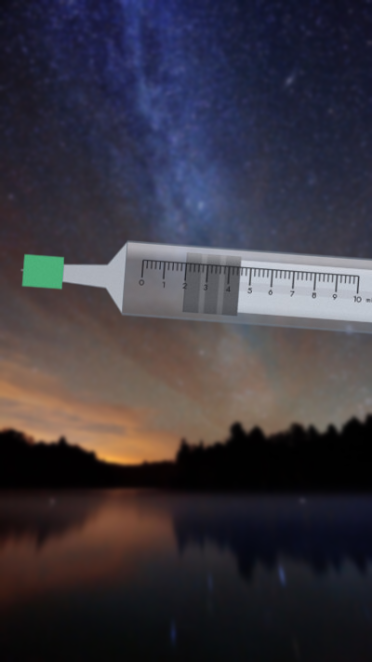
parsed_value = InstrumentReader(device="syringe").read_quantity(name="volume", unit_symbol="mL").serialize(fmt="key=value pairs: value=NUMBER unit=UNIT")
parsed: value=2 unit=mL
